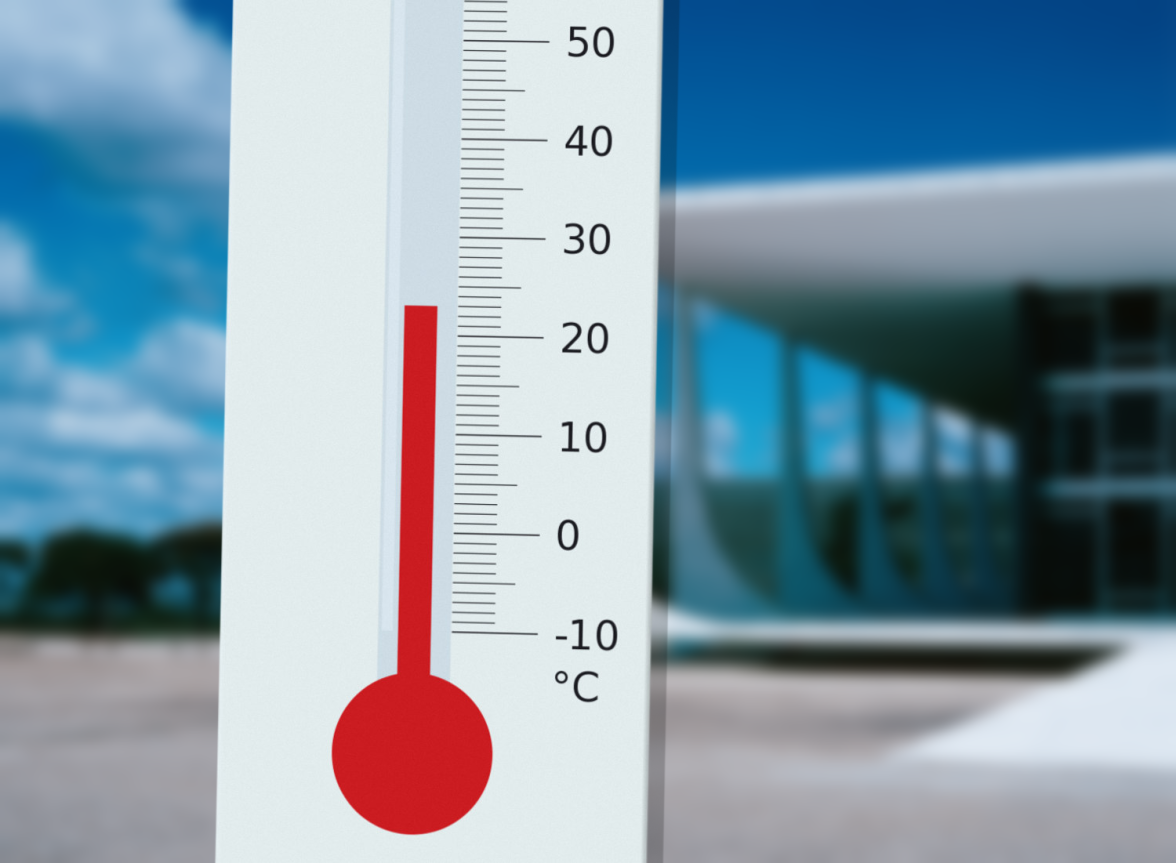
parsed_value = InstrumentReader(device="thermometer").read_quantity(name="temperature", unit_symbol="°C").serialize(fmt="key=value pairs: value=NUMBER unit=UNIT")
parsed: value=23 unit=°C
